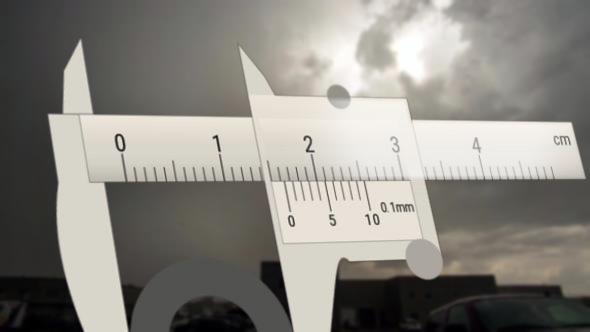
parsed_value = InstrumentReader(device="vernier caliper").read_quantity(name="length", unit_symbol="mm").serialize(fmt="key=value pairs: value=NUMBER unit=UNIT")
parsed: value=16.4 unit=mm
